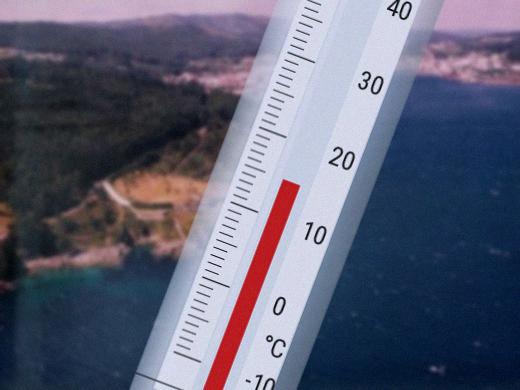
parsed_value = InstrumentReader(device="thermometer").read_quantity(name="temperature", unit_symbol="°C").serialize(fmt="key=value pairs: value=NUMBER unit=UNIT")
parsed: value=15 unit=°C
